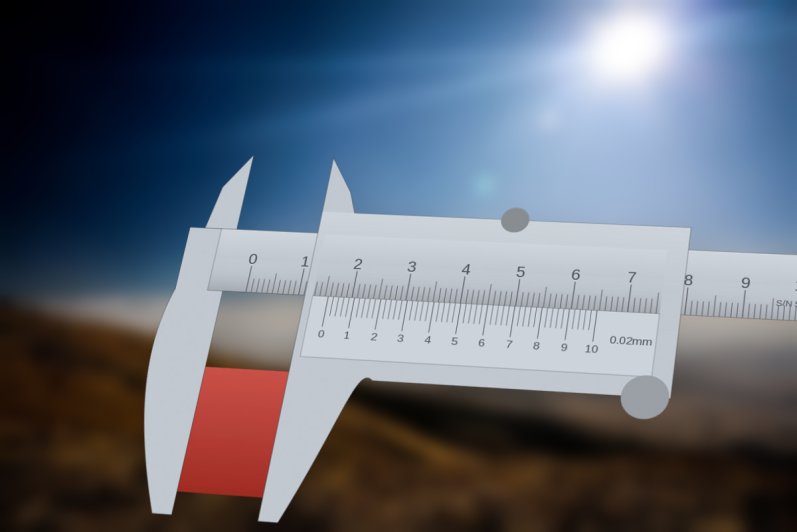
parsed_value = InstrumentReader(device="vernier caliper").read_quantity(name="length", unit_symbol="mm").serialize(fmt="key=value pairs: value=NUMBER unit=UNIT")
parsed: value=15.6 unit=mm
